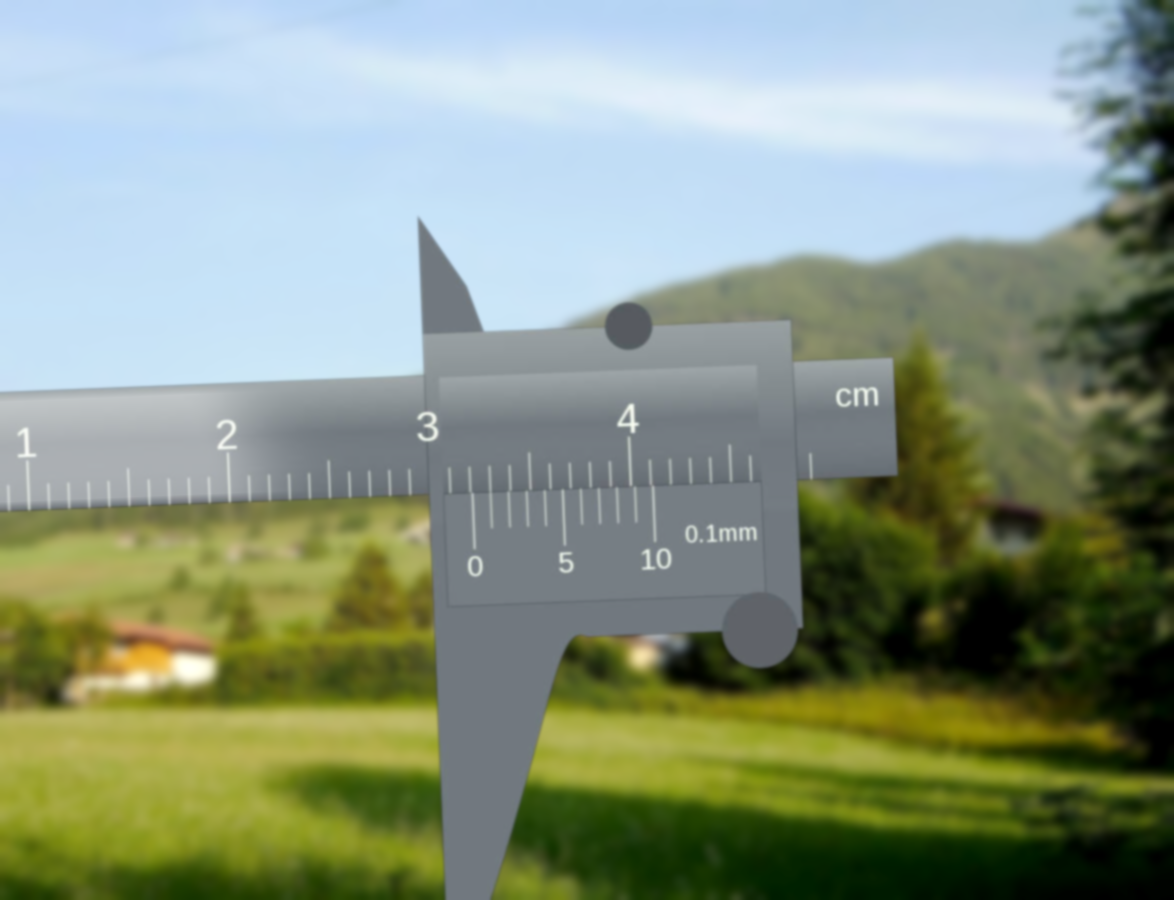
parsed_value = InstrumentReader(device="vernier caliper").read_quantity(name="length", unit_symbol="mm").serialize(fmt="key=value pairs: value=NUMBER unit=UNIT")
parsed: value=32.1 unit=mm
